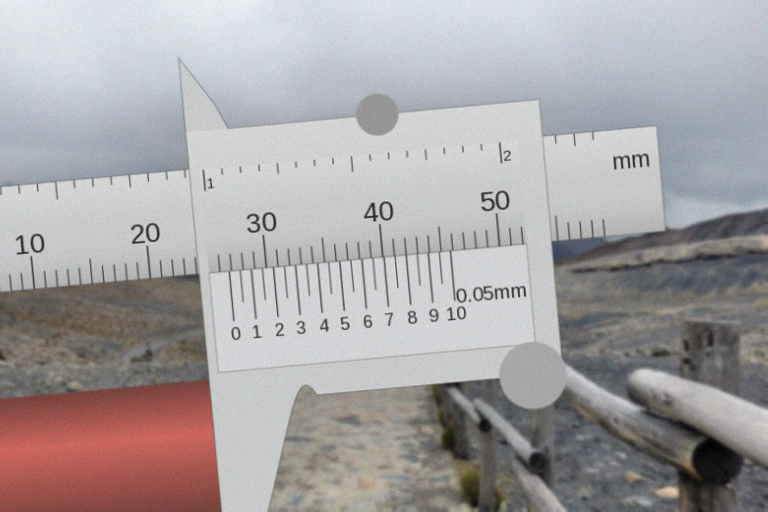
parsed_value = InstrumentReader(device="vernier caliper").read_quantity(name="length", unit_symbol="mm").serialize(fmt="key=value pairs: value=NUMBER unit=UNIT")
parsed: value=26.8 unit=mm
